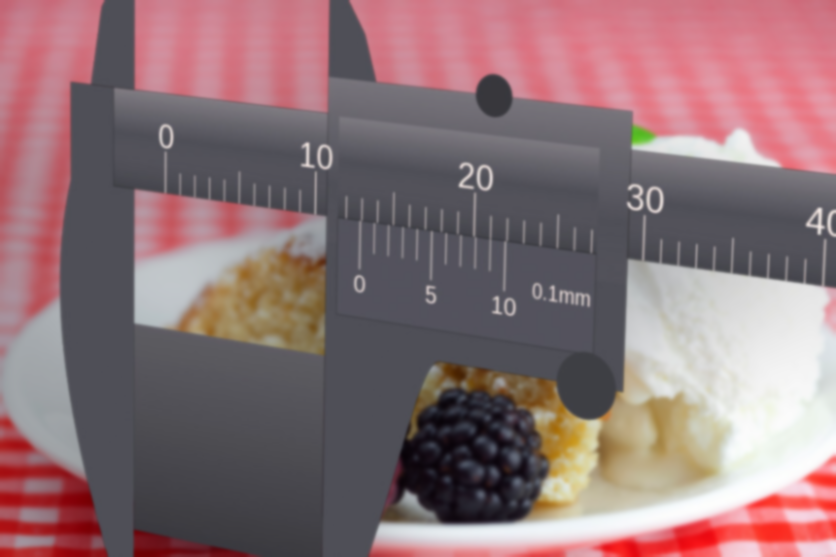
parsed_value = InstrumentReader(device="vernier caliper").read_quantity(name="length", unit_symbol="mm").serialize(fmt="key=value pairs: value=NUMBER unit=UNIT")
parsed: value=12.9 unit=mm
